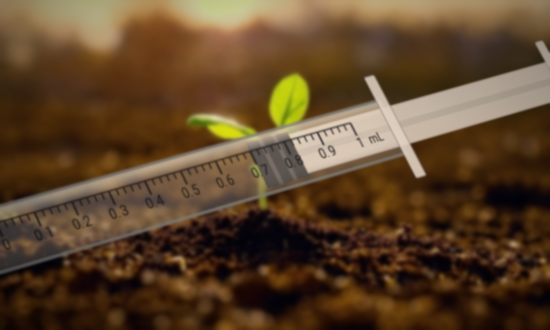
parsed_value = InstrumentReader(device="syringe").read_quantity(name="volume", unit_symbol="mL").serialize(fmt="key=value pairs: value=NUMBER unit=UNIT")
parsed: value=0.7 unit=mL
